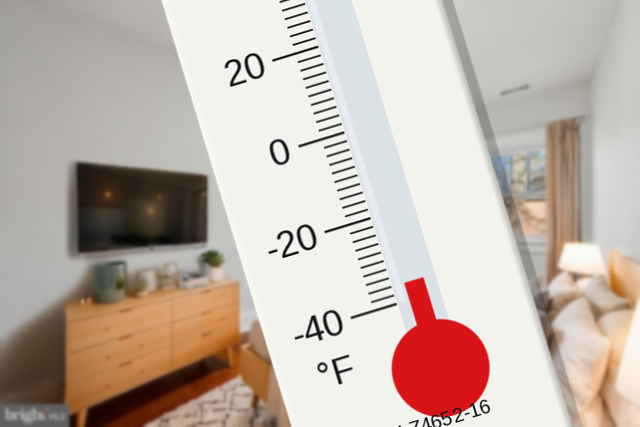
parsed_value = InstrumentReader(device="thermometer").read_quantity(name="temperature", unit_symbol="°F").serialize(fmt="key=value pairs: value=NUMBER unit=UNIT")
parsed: value=-36 unit=°F
